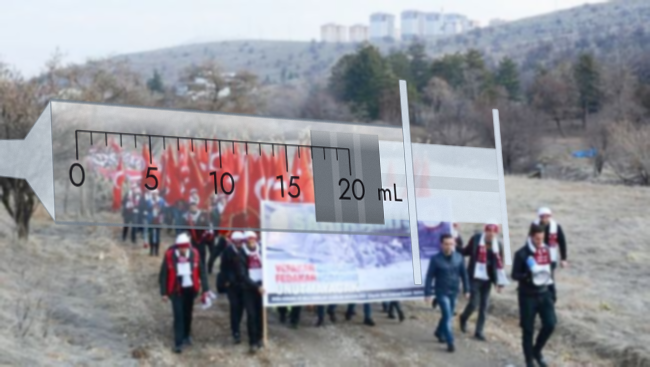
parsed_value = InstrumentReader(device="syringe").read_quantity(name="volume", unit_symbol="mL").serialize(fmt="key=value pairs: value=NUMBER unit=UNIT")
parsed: value=17 unit=mL
